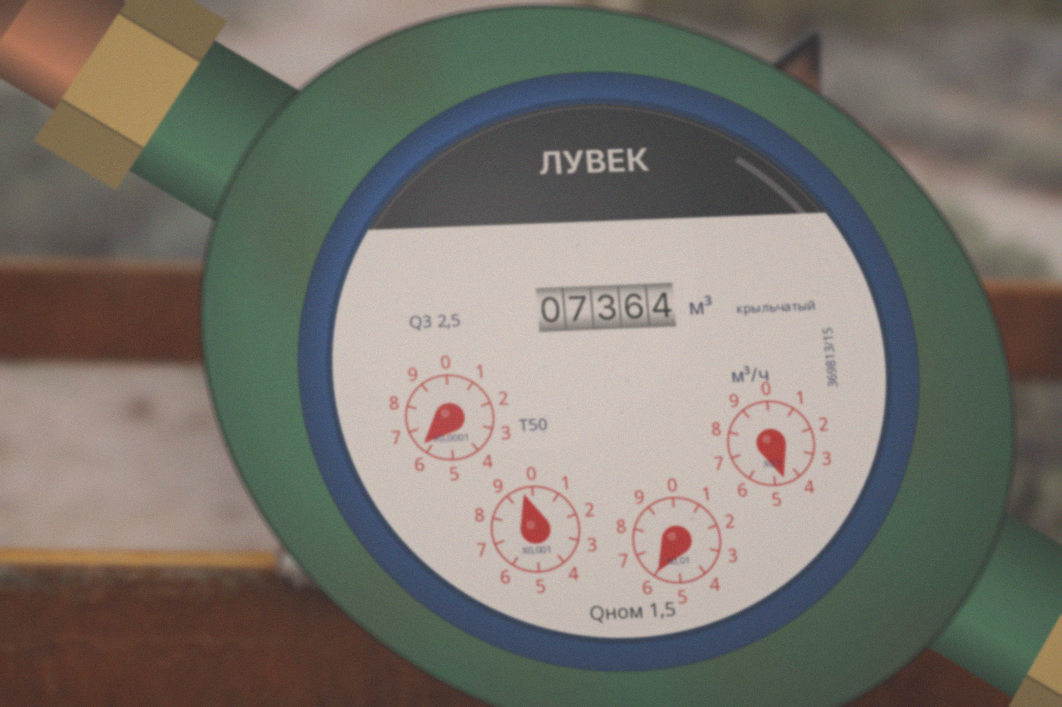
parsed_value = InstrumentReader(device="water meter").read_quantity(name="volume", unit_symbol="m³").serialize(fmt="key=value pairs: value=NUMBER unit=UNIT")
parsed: value=7364.4596 unit=m³
